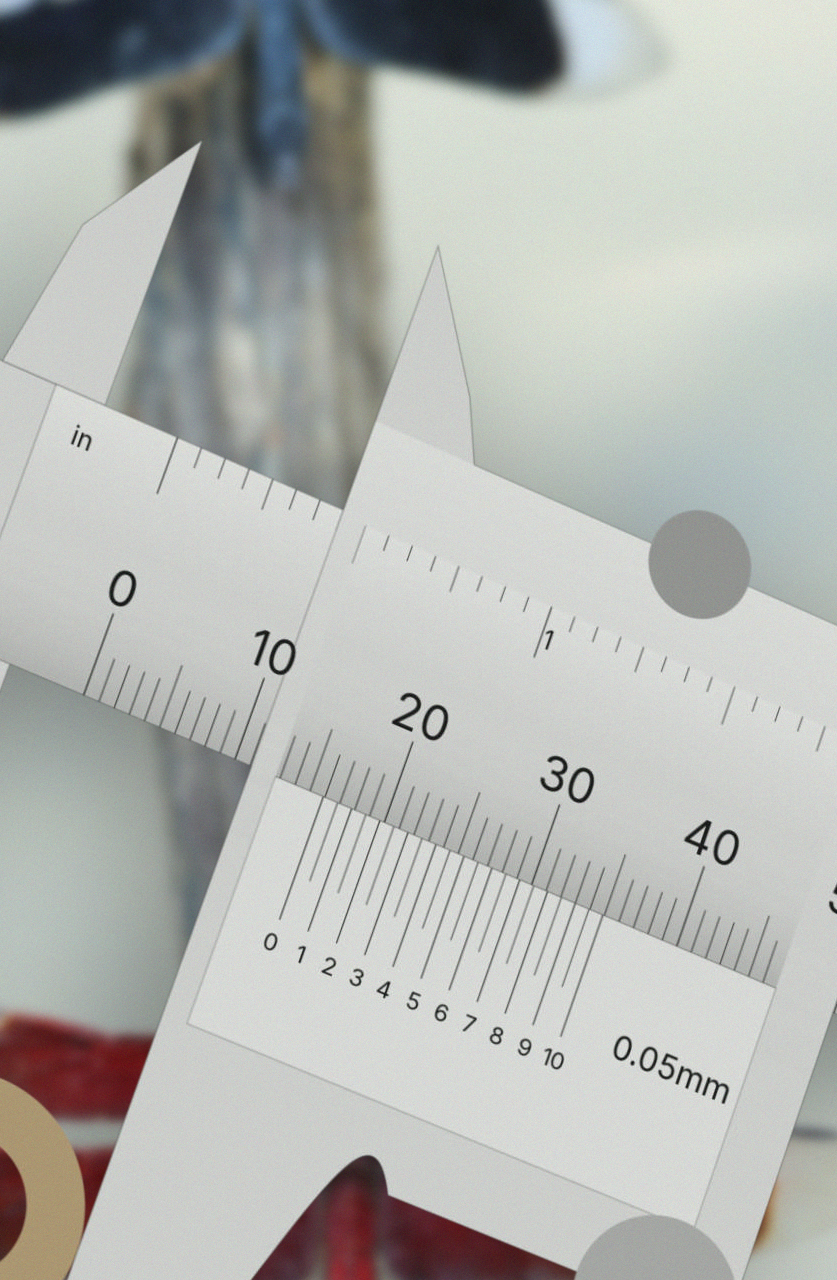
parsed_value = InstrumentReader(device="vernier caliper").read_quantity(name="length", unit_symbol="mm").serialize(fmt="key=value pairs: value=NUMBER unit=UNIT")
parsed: value=15.9 unit=mm
